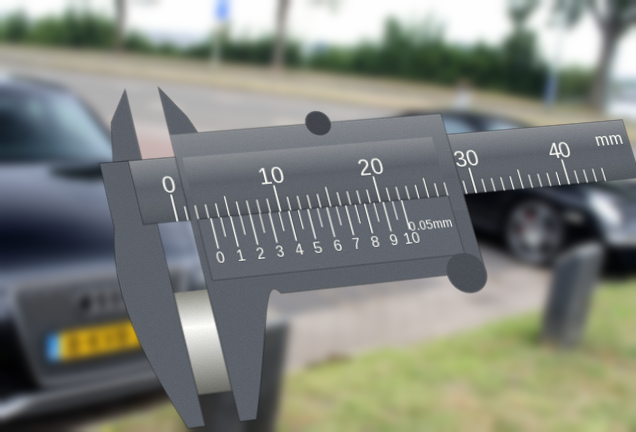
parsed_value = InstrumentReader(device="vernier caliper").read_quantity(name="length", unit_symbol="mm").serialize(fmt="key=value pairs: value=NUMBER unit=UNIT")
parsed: value=3.2 unit=mm
